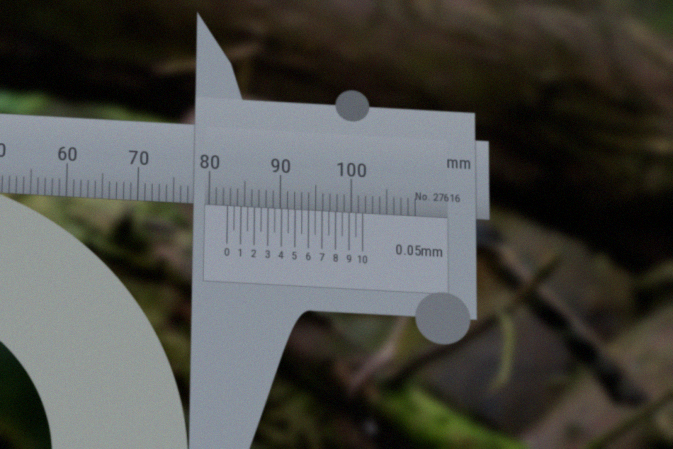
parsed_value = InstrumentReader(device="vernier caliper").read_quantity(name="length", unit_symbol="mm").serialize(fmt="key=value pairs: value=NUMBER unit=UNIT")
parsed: value=82.6 unit=mm
